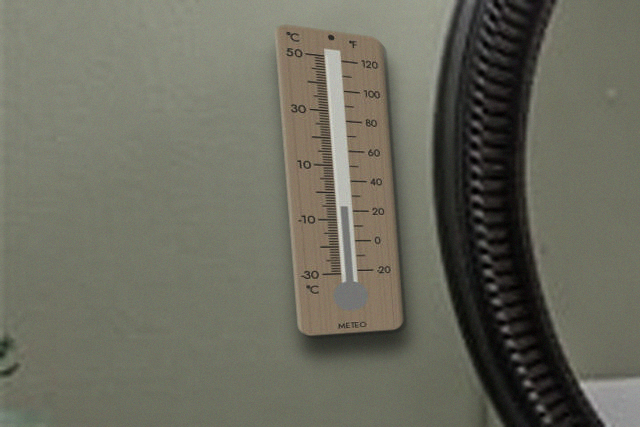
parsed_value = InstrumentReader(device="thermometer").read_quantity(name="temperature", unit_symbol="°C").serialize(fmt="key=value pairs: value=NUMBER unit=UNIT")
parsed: value=-5 unit=°C
